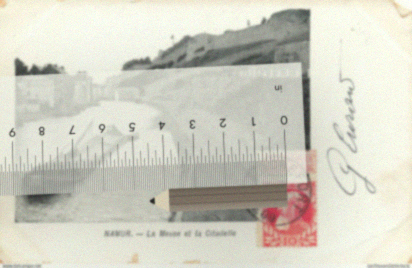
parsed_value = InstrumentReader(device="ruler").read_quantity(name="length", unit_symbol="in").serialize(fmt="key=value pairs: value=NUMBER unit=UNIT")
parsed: value=4.5 unit=in
